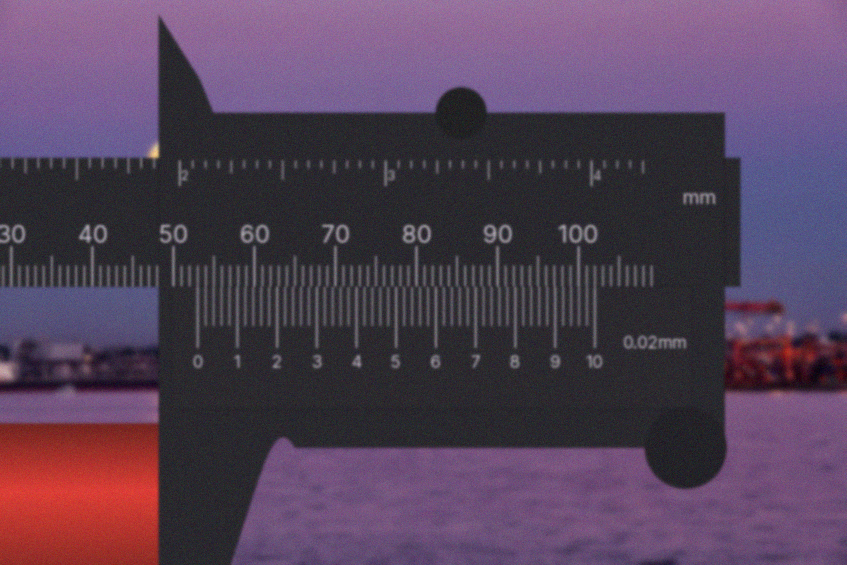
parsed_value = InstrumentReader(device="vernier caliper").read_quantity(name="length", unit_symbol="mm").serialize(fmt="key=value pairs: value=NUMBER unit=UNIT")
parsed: value=53.0 unit=mm
